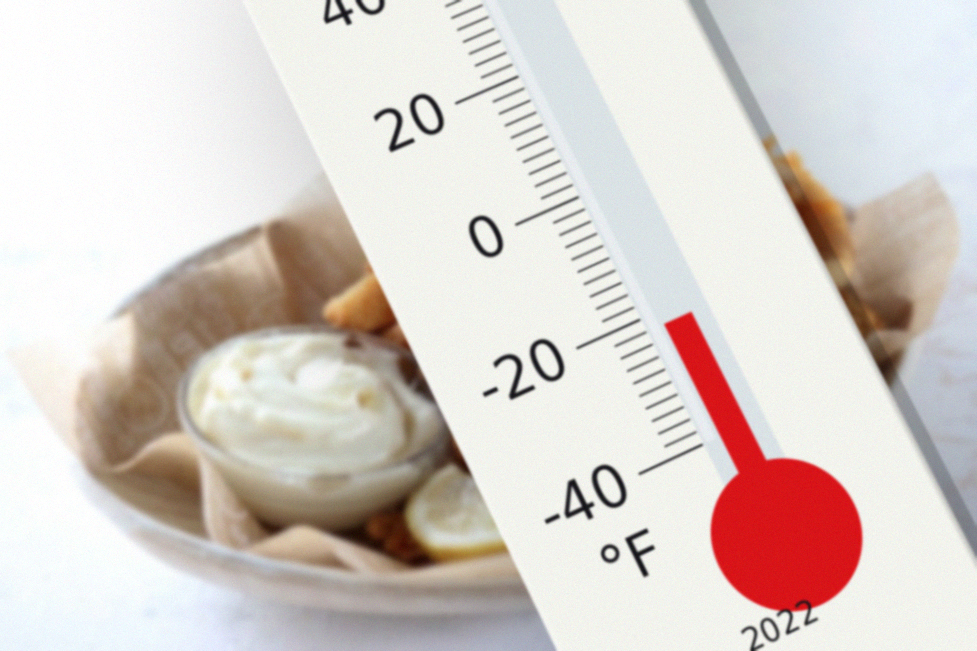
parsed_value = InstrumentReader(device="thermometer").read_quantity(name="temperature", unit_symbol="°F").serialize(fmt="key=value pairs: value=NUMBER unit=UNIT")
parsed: value=-22 unit=°F
